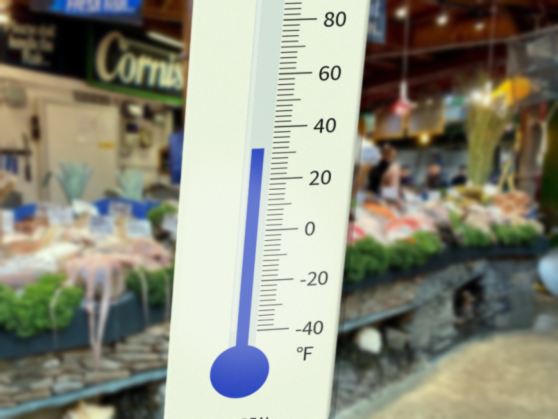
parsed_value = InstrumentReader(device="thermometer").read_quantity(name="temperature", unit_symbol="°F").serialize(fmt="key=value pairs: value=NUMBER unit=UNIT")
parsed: value=32 unit=°F
